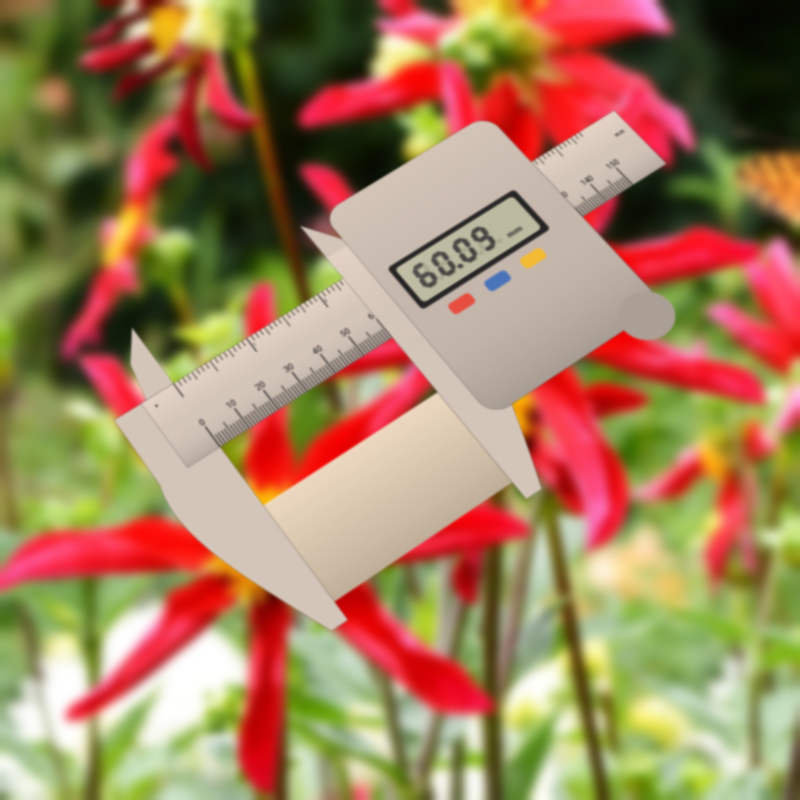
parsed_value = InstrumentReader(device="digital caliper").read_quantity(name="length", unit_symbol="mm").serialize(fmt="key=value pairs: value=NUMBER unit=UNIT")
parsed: value=60.09 unit=mm
